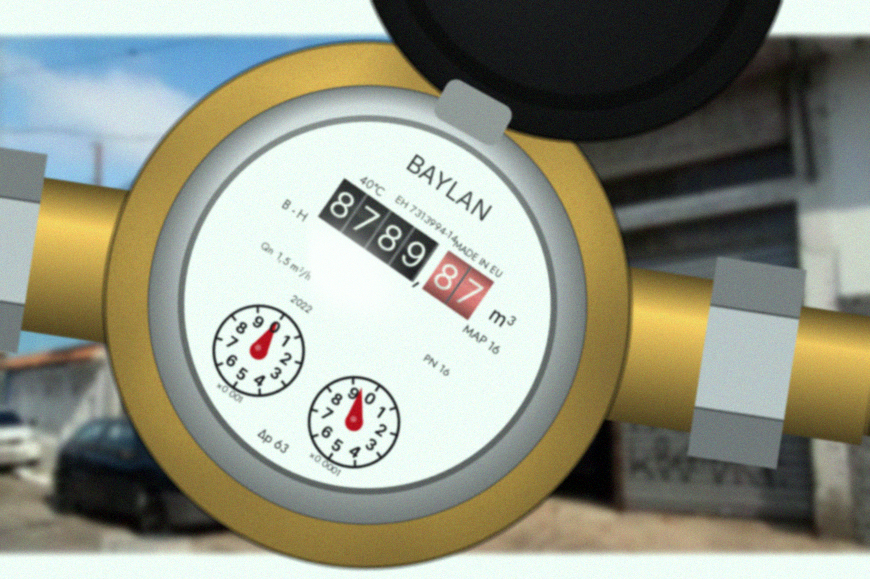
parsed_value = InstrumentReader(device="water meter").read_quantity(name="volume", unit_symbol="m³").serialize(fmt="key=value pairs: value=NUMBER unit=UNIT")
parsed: value=8789.8699 unit=m³
